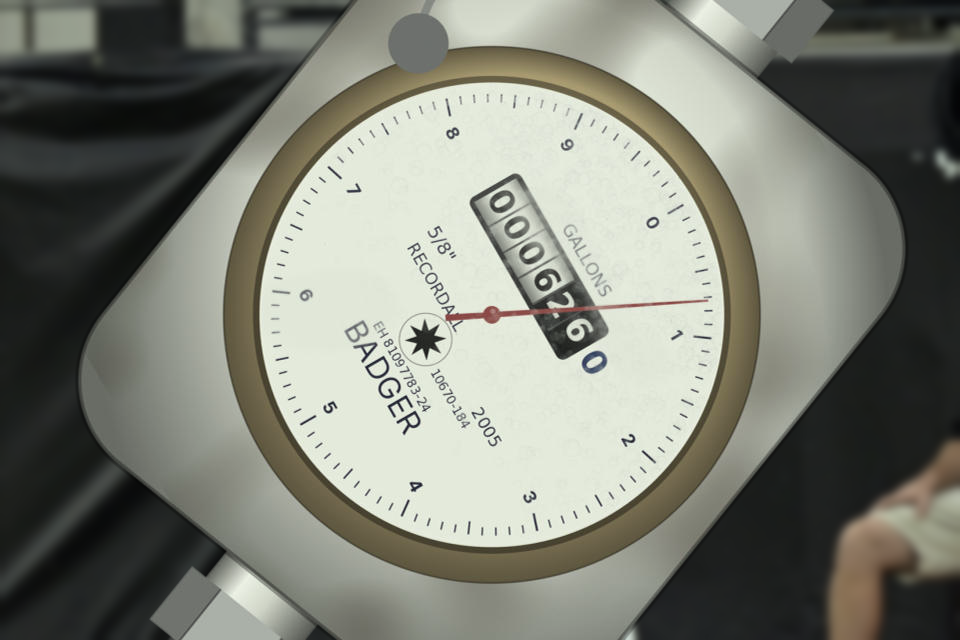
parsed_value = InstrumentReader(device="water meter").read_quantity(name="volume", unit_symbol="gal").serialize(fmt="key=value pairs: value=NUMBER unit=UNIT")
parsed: value=6260.7 unit=gal
